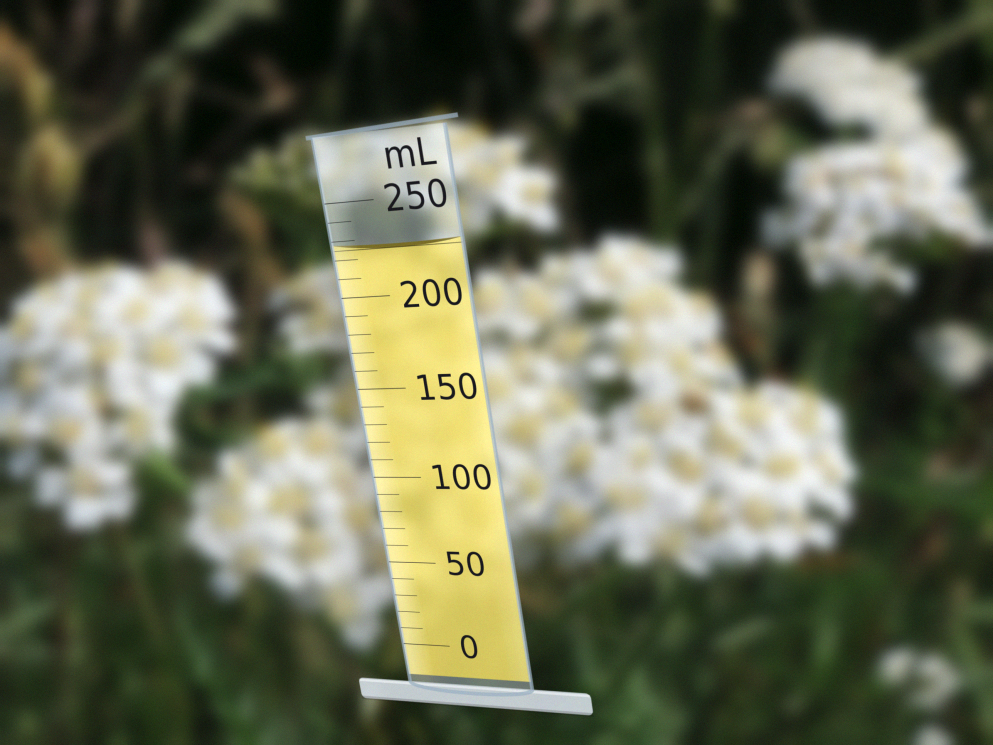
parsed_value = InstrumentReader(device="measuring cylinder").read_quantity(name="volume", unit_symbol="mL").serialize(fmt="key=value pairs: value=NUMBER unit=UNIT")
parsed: value=225 unit=mL
